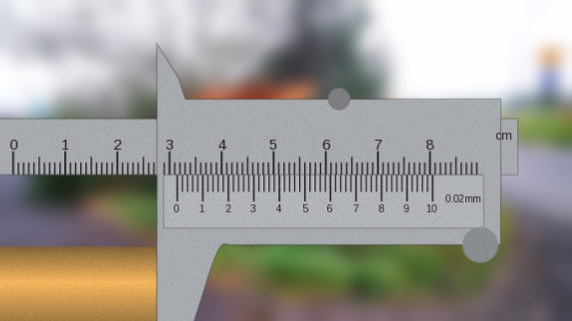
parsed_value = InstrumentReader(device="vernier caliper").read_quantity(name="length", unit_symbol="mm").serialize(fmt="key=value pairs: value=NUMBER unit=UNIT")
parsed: value=31.5 unit=mm
